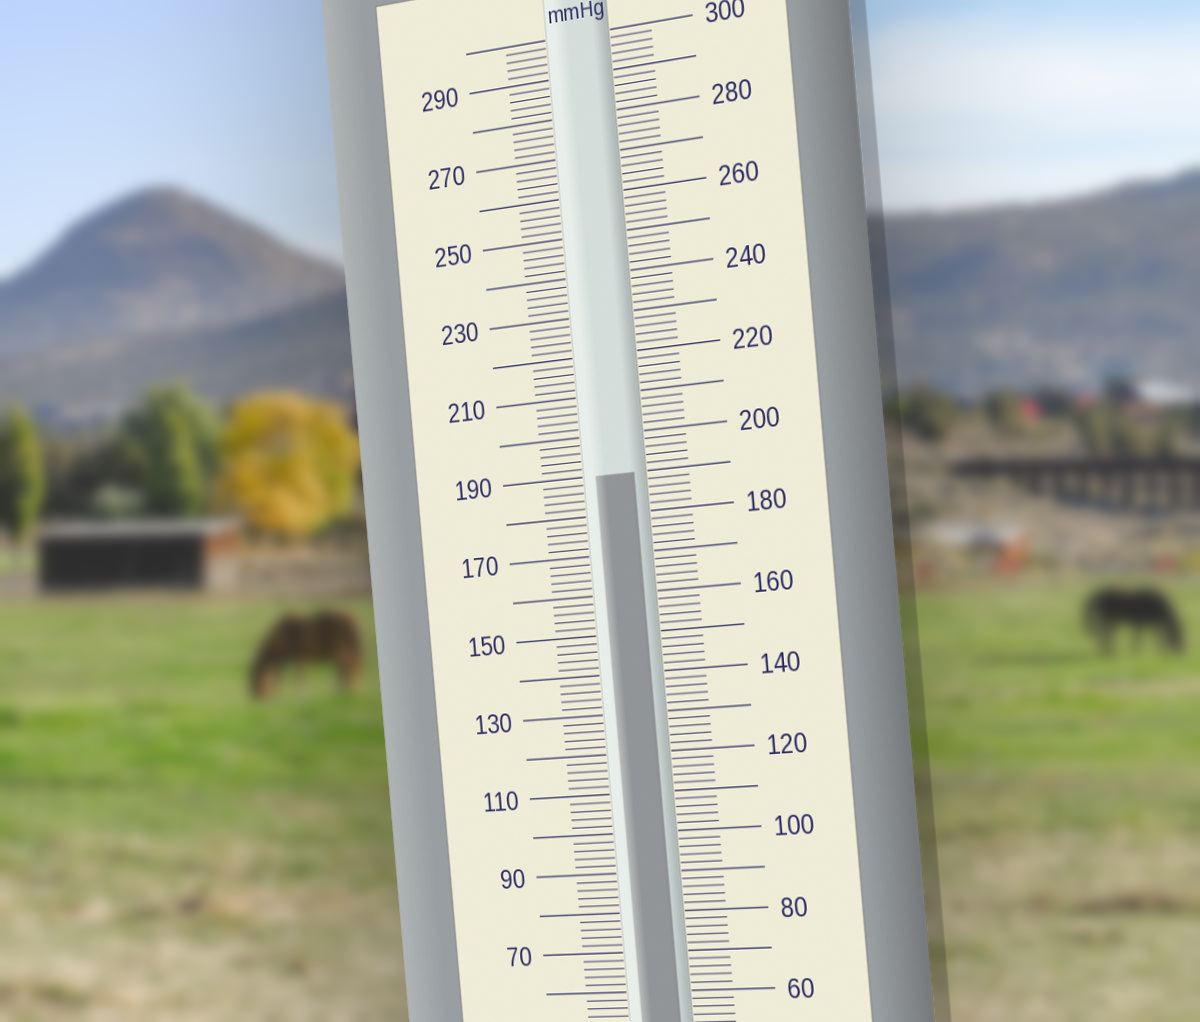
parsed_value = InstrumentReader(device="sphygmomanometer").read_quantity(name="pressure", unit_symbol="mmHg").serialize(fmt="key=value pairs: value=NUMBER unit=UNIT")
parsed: value=190 unit=mmHg
